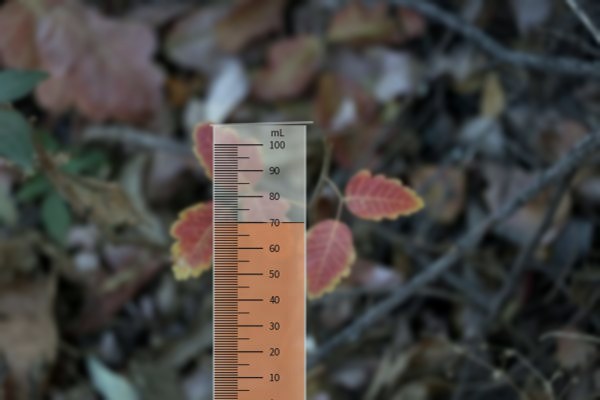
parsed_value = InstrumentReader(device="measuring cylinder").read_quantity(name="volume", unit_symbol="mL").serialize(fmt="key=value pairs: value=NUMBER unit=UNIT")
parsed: value=70 unit=mL
